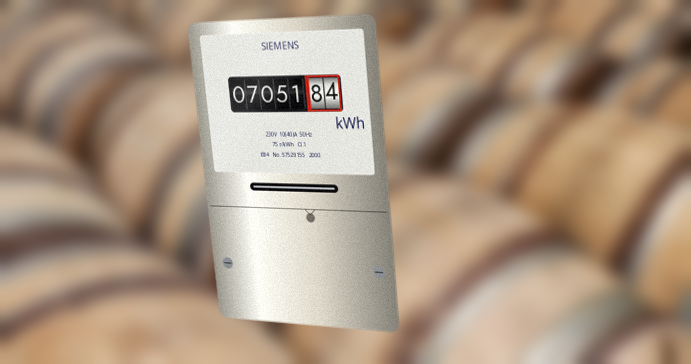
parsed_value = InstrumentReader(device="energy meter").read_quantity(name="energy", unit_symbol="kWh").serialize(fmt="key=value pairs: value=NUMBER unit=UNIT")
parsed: value=7051.84 unit=kWh
